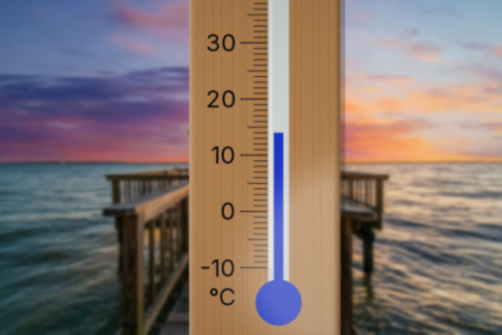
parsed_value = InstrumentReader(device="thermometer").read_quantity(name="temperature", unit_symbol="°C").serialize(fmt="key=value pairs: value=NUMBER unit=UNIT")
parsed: value=14 unit=°C
